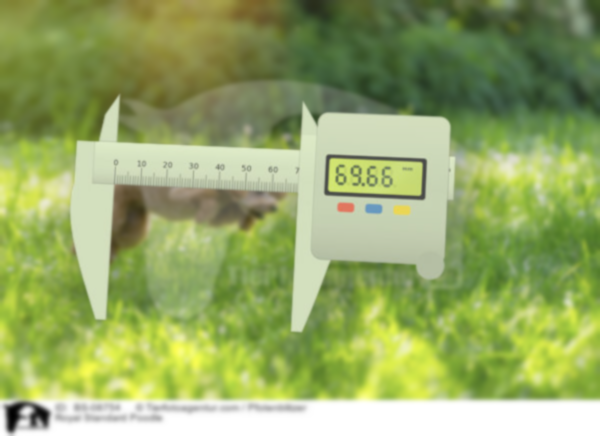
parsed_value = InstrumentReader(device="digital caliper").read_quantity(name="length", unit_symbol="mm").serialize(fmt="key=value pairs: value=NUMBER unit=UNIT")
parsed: value=69.66 unit=mm
